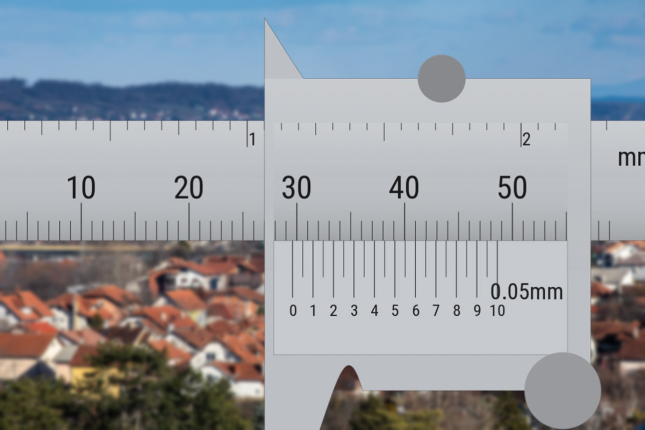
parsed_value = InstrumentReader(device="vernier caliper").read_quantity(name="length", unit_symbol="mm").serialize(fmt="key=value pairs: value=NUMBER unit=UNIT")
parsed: value=29.6 unit=mm
